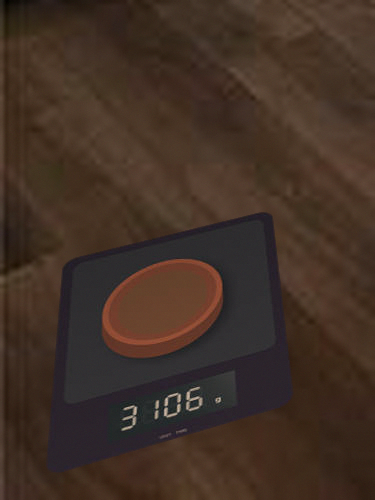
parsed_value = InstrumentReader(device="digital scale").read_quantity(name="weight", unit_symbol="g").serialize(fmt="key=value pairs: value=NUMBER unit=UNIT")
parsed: value=3106 unit=g
